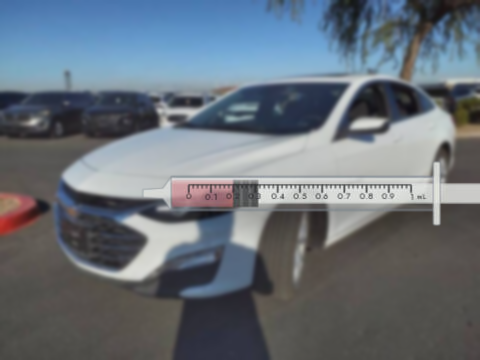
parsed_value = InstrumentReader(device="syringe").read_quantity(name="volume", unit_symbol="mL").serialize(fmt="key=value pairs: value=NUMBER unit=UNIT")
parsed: value=0.2 unit=mL
